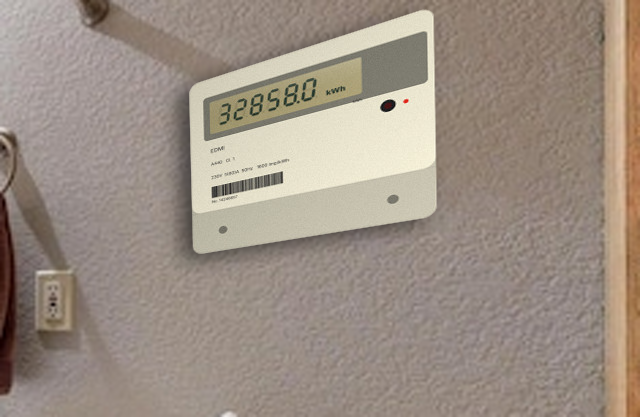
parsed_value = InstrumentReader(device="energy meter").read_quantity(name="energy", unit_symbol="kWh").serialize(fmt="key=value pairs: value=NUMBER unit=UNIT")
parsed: value=32858.0 unit=kWh
